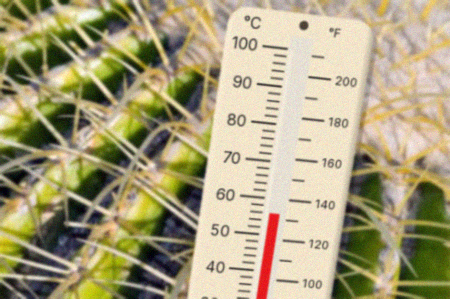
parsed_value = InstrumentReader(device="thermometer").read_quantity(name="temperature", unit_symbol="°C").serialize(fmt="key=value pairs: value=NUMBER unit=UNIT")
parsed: value=56 unit=°C
